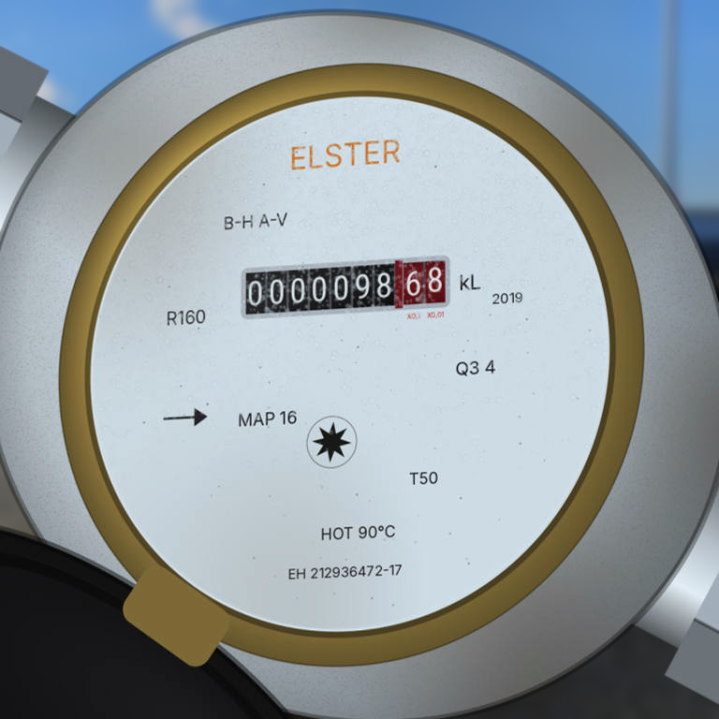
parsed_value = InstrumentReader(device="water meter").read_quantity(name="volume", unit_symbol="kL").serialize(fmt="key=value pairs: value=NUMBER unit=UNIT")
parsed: value=98.68 unit=kL
